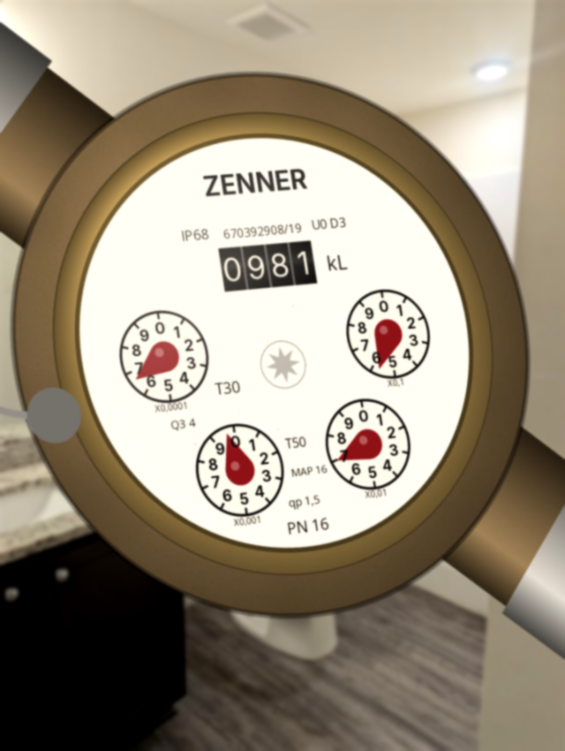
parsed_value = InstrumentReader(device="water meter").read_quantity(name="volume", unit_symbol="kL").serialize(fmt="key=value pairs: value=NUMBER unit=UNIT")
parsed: value=981.5696 unit=kL
